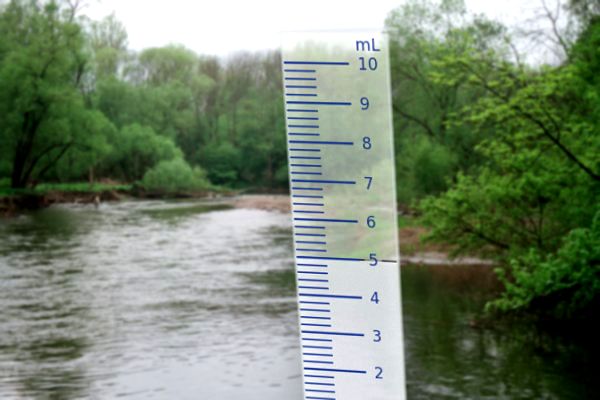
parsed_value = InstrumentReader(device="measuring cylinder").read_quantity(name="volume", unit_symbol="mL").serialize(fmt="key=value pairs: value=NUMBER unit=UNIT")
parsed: value=5 unit=mL
